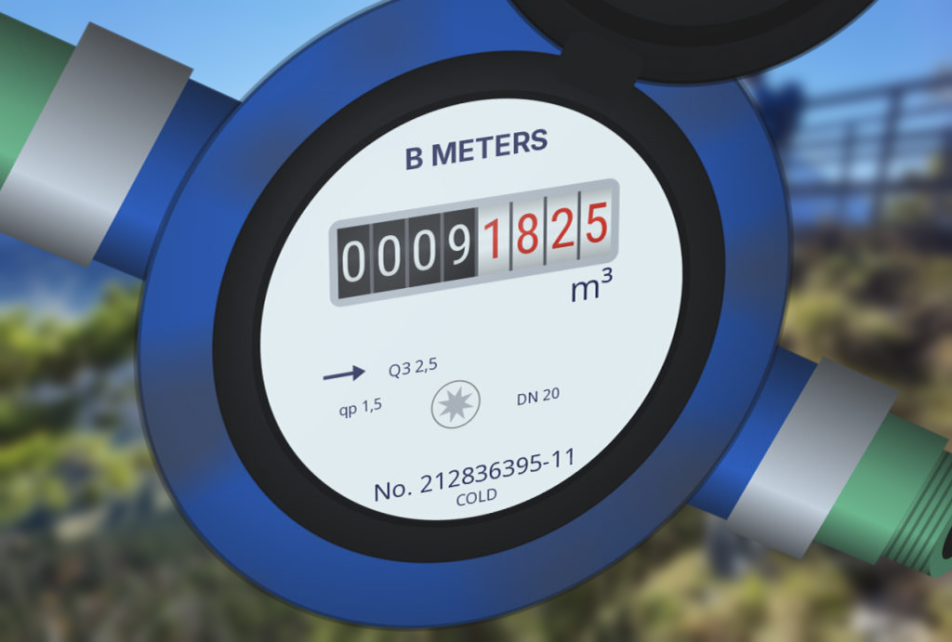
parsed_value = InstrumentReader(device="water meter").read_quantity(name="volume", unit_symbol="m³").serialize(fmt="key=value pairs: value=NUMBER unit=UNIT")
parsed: value=9.1825 unit=m³
